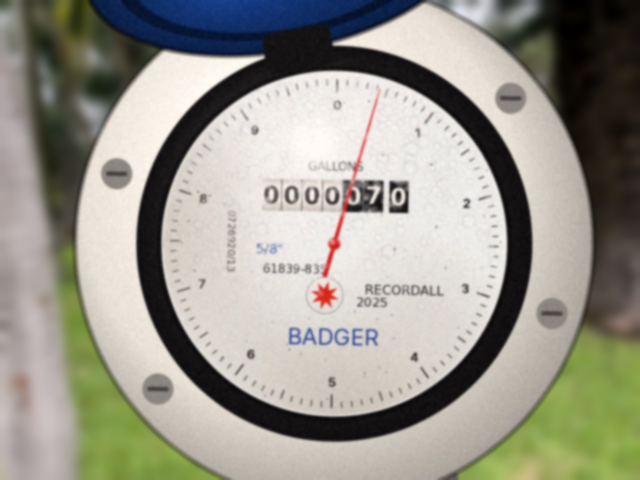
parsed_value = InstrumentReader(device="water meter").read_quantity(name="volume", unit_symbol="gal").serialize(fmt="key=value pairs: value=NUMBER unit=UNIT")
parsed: value=70.4 unit=gal
